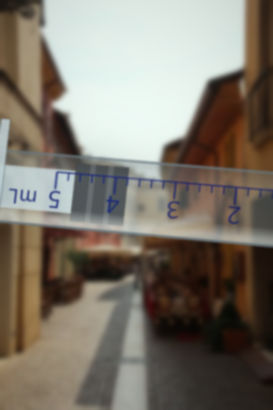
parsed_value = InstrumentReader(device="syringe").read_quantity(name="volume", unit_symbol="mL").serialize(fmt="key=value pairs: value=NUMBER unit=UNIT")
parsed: value=3.8 unit=mL
